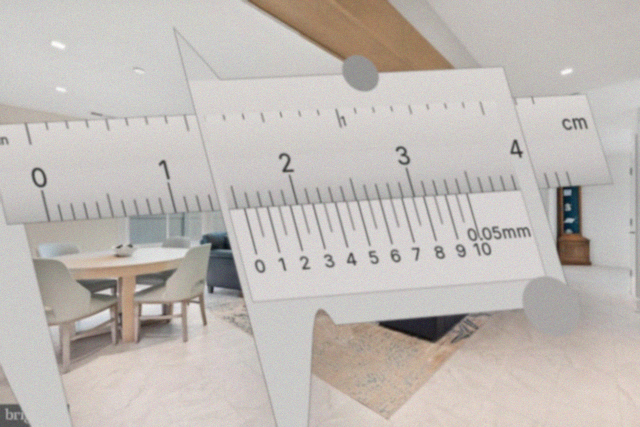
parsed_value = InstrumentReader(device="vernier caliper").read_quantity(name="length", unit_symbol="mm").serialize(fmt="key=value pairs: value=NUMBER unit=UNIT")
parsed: value=15.6 unit=mm
